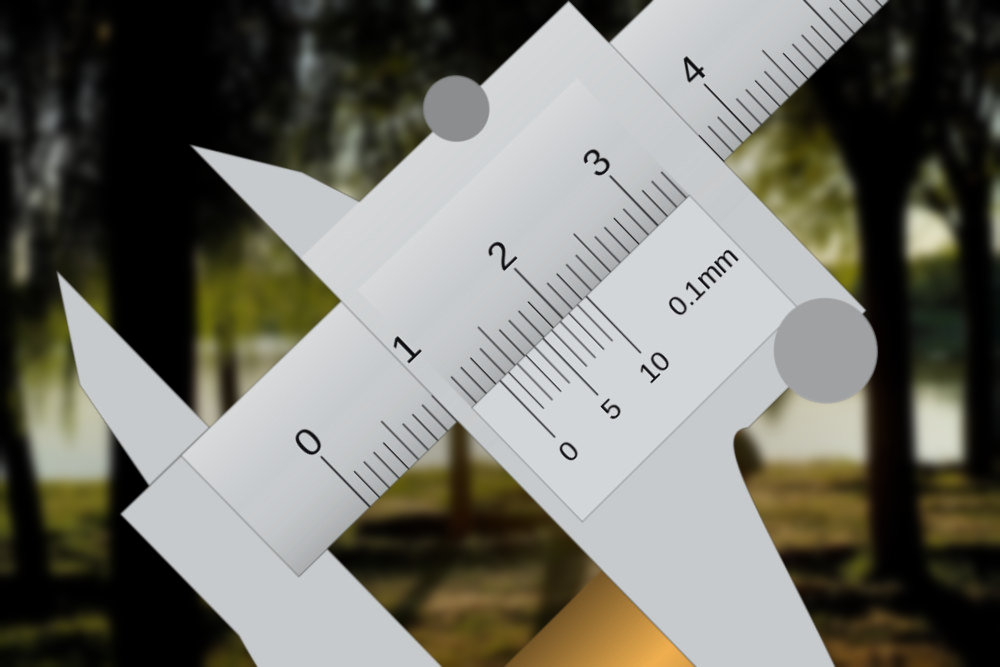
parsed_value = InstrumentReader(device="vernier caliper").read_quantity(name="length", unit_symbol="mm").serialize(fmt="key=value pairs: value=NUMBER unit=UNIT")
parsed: value=13.4 unit=mm
